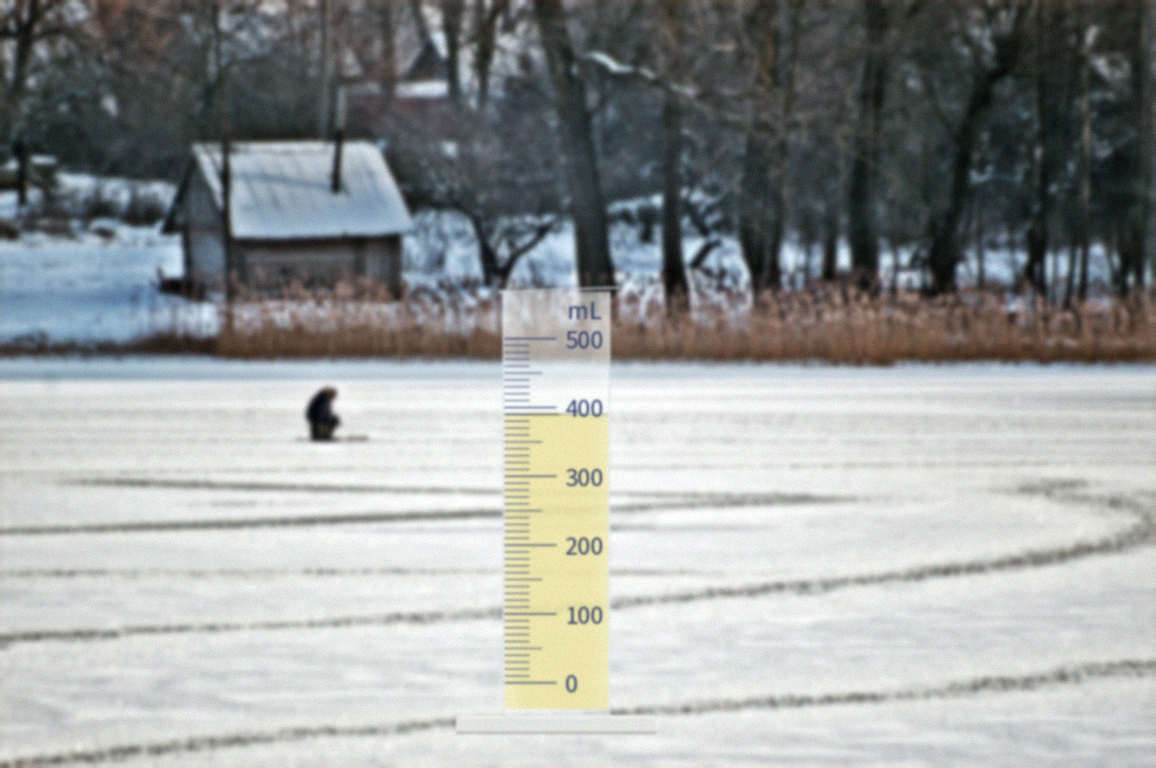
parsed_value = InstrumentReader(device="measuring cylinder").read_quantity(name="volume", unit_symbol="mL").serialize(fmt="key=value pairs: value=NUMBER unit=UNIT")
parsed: value=390 unit=mL
